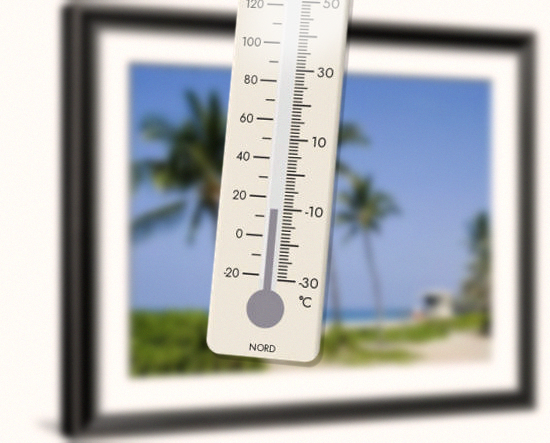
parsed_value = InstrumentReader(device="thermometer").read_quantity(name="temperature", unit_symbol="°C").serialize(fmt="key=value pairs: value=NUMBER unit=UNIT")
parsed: value=-10 unit=°C
